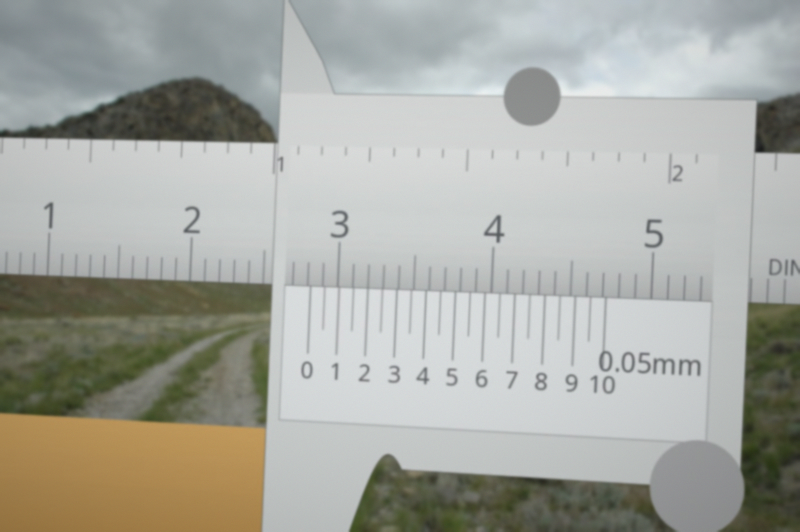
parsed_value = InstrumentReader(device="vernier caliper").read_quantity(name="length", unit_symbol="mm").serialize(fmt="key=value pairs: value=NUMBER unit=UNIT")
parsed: value=28.2 unit=mm
